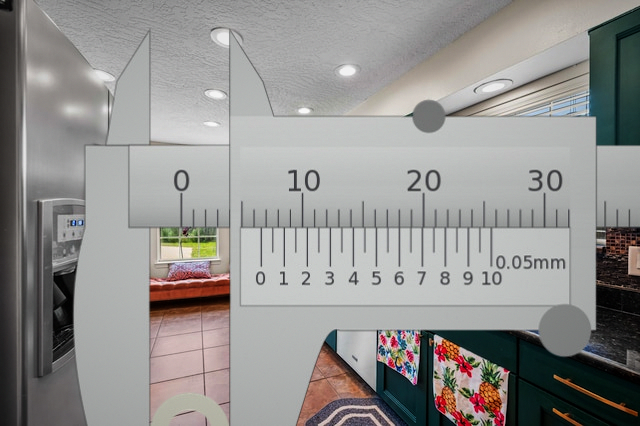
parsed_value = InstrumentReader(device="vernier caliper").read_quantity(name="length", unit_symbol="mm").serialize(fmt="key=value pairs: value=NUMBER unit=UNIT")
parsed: value=6.6 unit=mm
